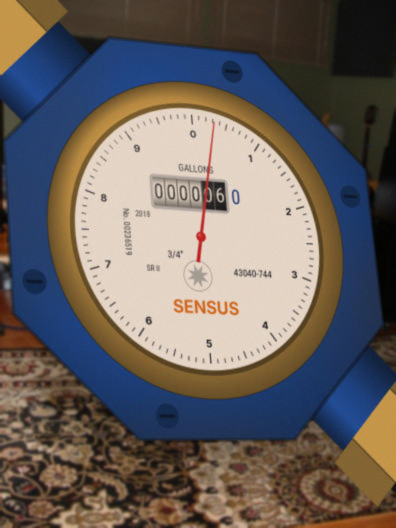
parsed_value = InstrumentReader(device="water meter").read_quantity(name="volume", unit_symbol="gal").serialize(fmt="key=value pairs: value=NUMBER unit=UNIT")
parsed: value=60.3 unit=gal
